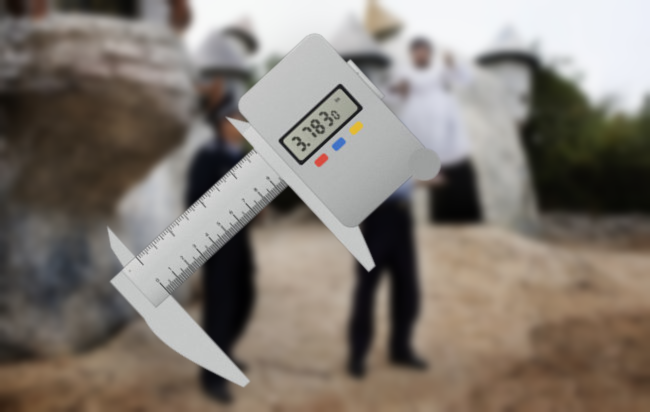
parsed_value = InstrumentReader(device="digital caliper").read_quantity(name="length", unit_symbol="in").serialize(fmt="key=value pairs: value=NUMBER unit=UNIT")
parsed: value=3.7830 unit=in
